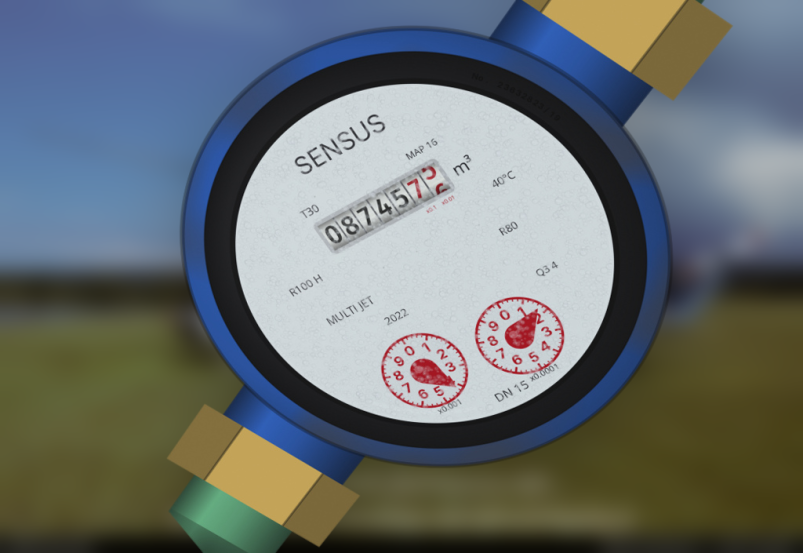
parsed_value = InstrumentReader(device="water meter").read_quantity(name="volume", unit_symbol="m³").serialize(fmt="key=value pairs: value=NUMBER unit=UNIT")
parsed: value=8745.7541 unit=m³
